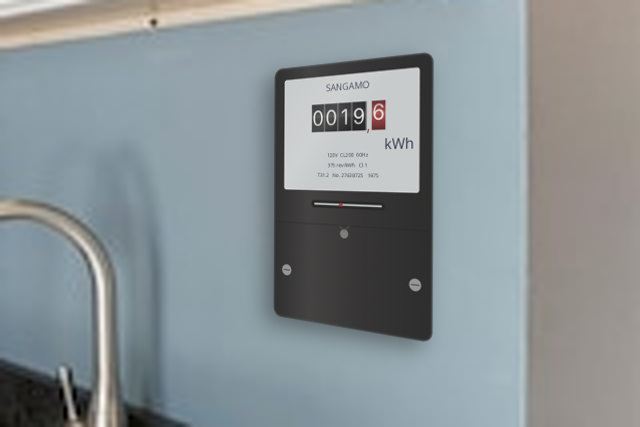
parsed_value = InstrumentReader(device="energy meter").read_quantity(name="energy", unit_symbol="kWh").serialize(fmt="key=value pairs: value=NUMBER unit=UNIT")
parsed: value=19.6 unit=kWh
